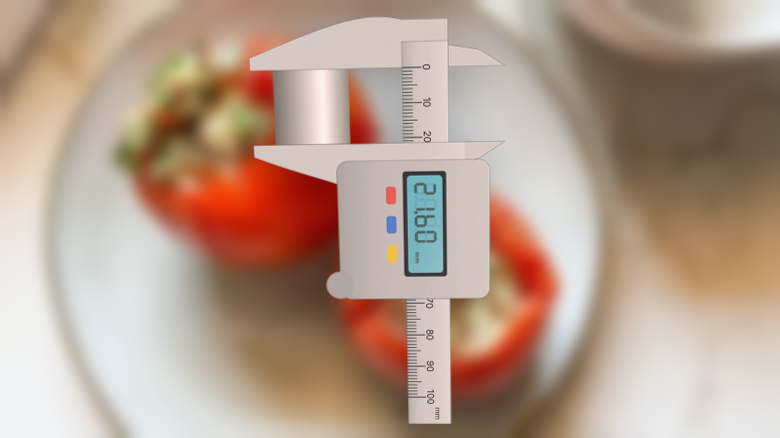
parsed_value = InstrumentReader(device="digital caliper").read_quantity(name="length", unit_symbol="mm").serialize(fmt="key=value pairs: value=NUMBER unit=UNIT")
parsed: value=21.60 unit=mm
